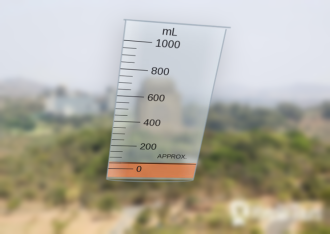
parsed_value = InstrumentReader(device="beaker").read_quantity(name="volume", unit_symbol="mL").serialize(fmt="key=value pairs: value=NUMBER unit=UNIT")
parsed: value=50 unit=mL
